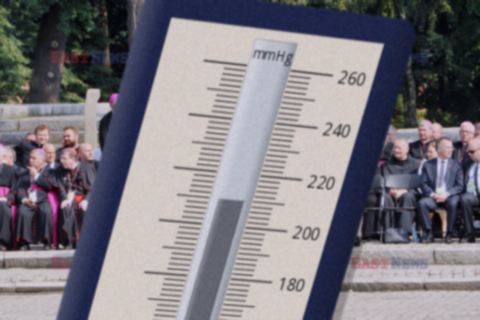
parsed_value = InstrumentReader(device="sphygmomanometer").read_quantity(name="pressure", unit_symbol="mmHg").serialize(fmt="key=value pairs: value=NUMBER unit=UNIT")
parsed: value=210 unit=mmHg
